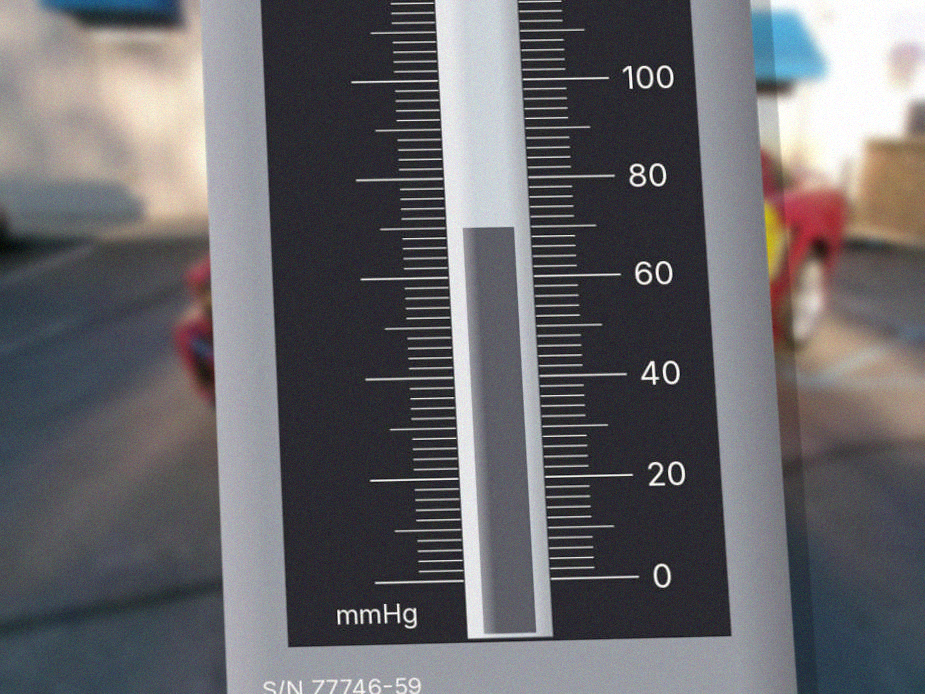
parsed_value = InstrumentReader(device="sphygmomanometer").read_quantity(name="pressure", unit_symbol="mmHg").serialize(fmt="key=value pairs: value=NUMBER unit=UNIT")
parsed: value=70 unit=mmHg
